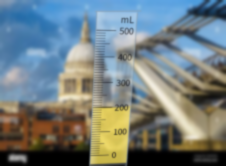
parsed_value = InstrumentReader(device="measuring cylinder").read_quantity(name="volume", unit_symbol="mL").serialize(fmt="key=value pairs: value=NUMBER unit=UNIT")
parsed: value=200 unit=mL
